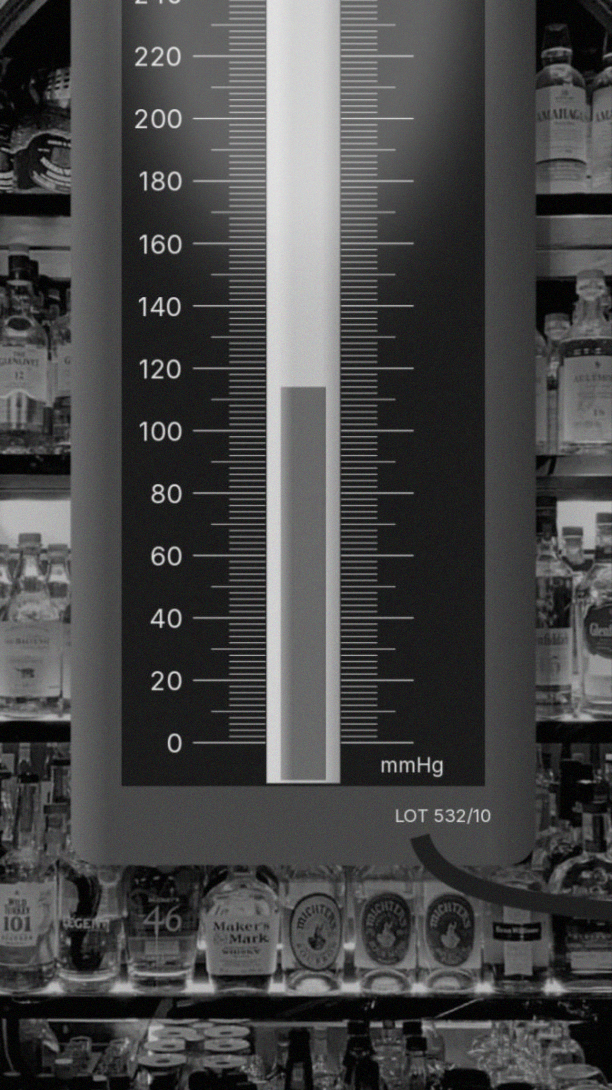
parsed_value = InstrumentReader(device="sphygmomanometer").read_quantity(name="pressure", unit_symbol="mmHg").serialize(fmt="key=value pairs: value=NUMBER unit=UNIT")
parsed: value=114 unit=mmHg
